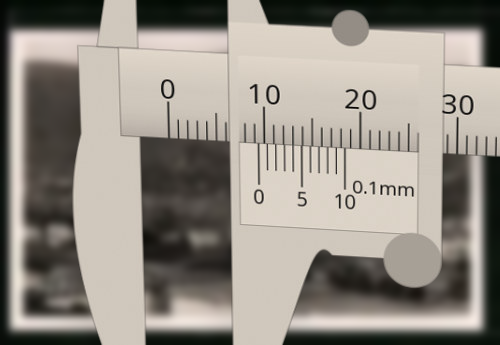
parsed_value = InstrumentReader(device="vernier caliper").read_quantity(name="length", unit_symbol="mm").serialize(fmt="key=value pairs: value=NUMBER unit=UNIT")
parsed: value=9.4 unit=mm
